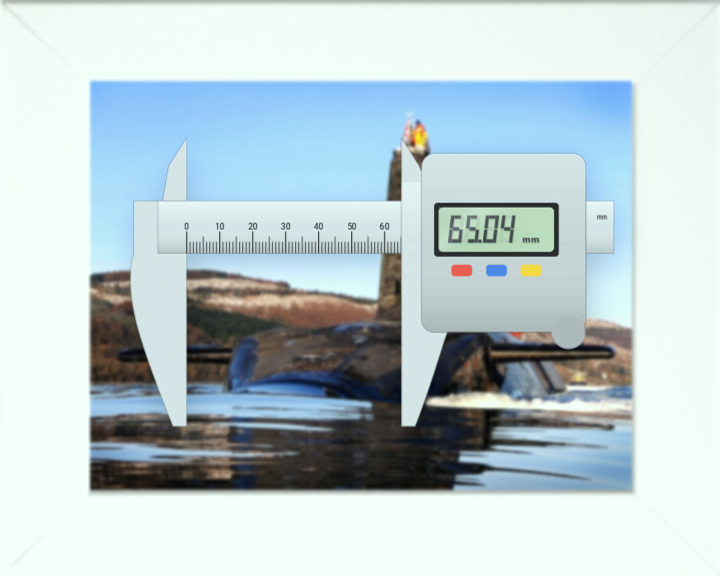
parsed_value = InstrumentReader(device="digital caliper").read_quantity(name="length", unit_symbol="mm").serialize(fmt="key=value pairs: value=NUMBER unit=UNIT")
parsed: value=65.04 unit=mm
